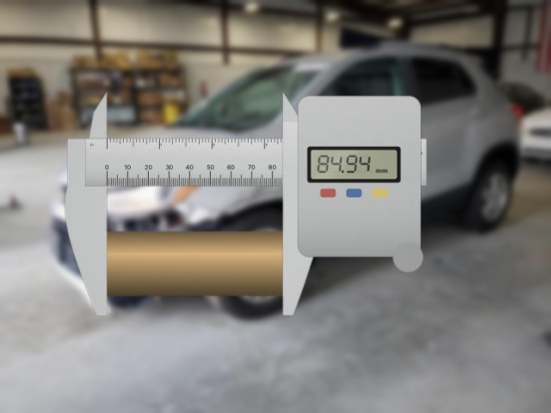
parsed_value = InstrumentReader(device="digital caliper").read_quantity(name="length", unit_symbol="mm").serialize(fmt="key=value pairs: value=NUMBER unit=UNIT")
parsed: value=84.94 unit=mm
